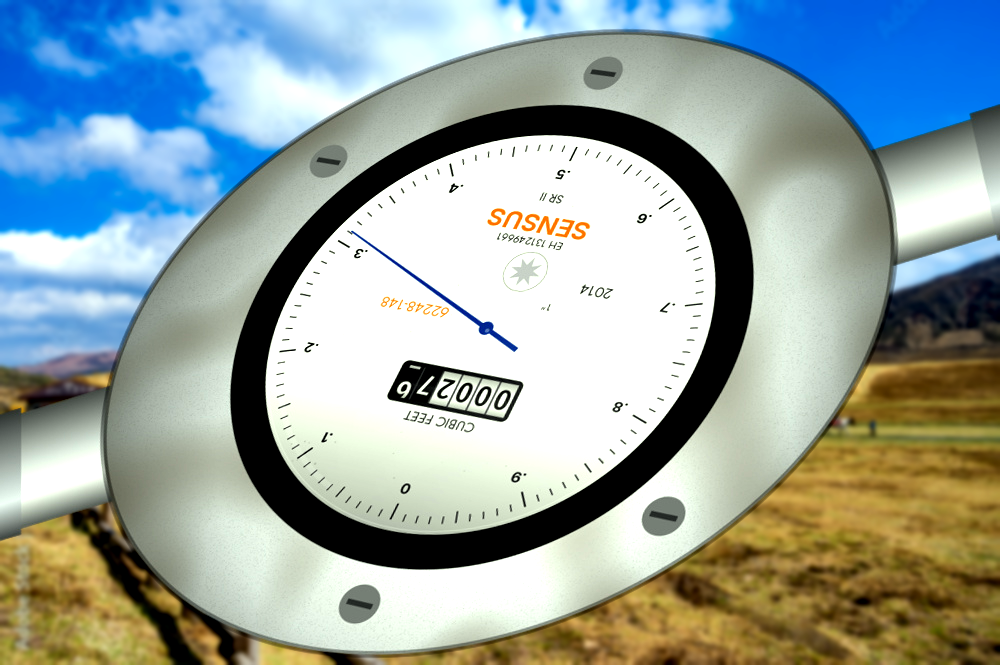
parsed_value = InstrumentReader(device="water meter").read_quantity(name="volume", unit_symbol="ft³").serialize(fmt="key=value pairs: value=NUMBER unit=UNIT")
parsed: value=276.31 unit=ft³
